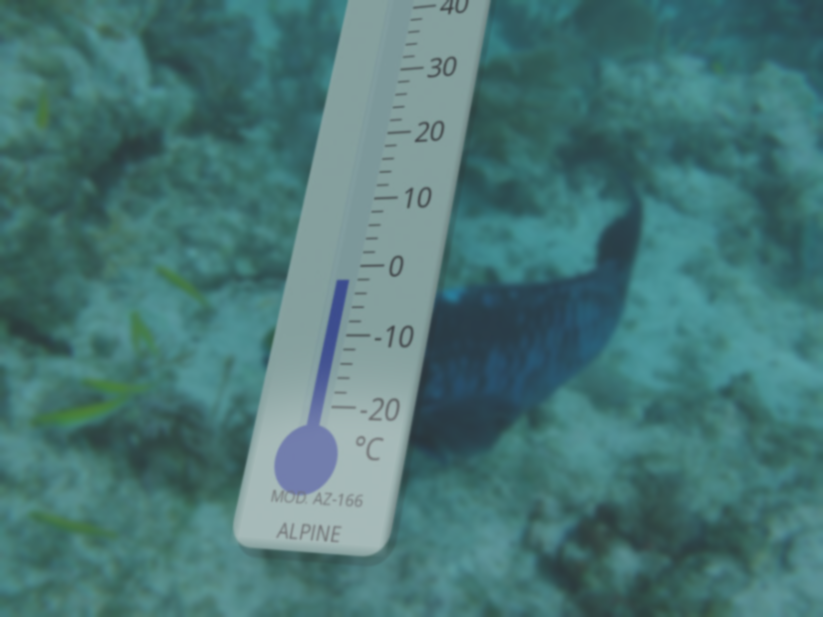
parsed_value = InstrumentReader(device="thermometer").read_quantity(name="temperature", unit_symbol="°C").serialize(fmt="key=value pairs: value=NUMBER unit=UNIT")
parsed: value=-2 unit=°C
